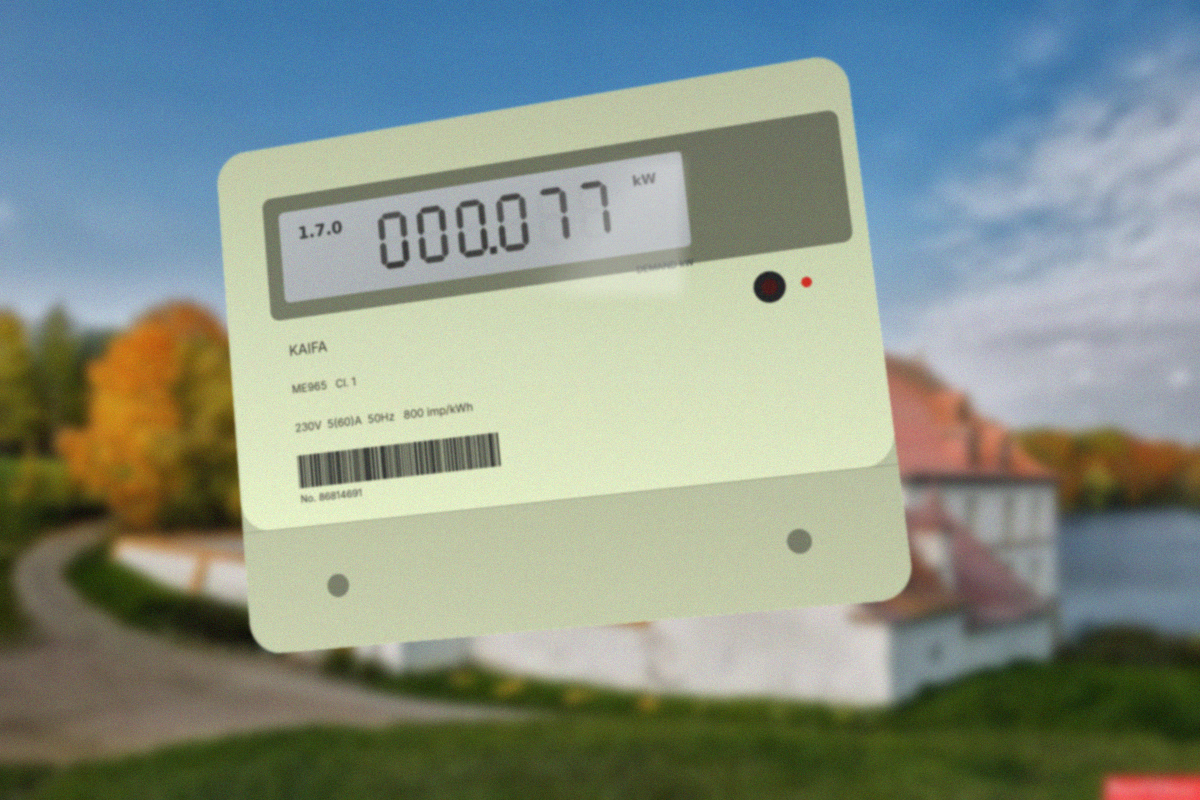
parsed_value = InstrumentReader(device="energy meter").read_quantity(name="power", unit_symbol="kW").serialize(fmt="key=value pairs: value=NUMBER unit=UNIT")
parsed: value=0.077 unit=kW
